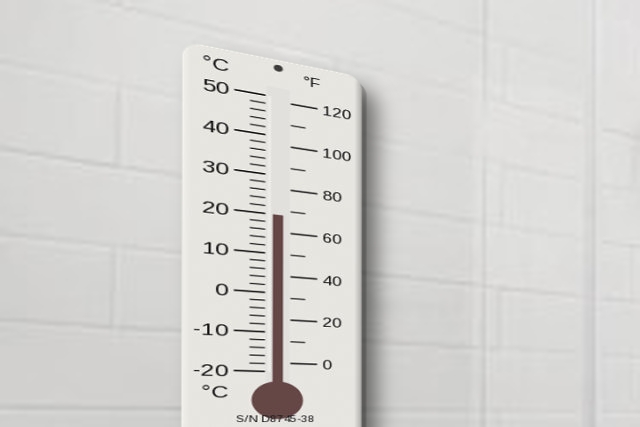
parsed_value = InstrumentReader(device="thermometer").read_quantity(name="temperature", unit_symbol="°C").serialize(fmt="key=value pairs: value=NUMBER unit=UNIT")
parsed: value=20 unit=°C
